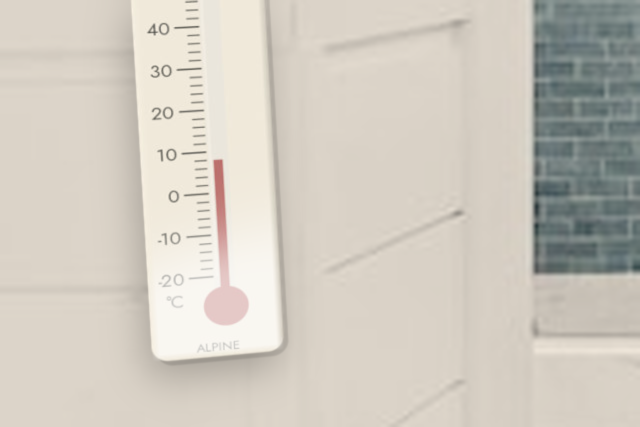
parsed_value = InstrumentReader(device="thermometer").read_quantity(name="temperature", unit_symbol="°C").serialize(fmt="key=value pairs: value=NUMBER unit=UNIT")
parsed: value=8 unit=°C
